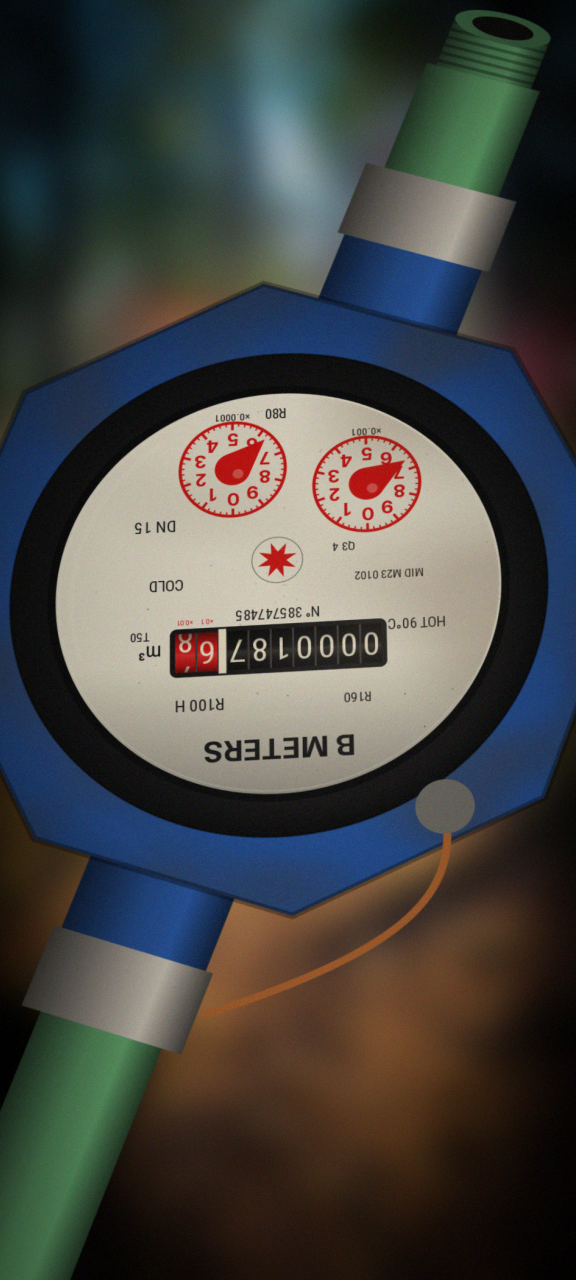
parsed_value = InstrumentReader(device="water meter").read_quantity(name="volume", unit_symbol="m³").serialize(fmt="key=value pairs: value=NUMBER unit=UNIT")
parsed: value=187.6766 unit=m³
